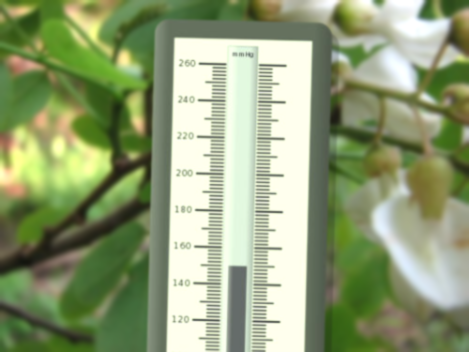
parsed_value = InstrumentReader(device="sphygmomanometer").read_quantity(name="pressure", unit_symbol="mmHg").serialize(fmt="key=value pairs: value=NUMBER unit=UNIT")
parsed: value=150 unit=mmHg
